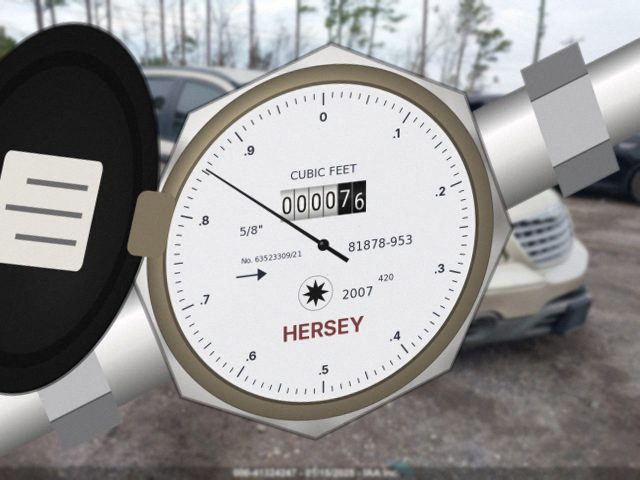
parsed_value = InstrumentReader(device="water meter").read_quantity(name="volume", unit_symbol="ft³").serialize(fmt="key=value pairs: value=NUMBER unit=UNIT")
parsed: value=75.85 unit=ft³
